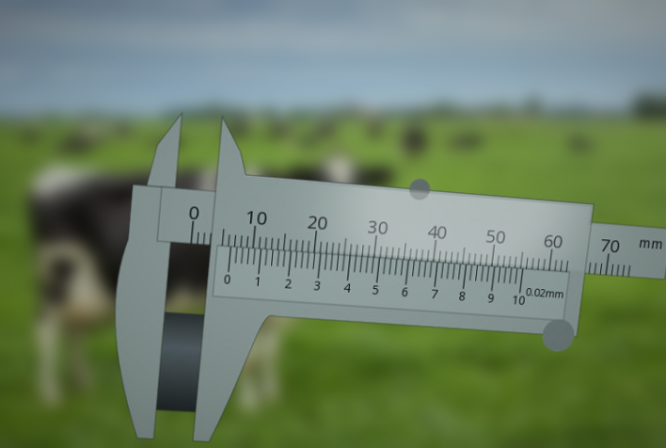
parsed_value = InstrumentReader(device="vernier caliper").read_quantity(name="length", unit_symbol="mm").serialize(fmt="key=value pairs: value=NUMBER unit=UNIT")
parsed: value=6.4 unit=mm
